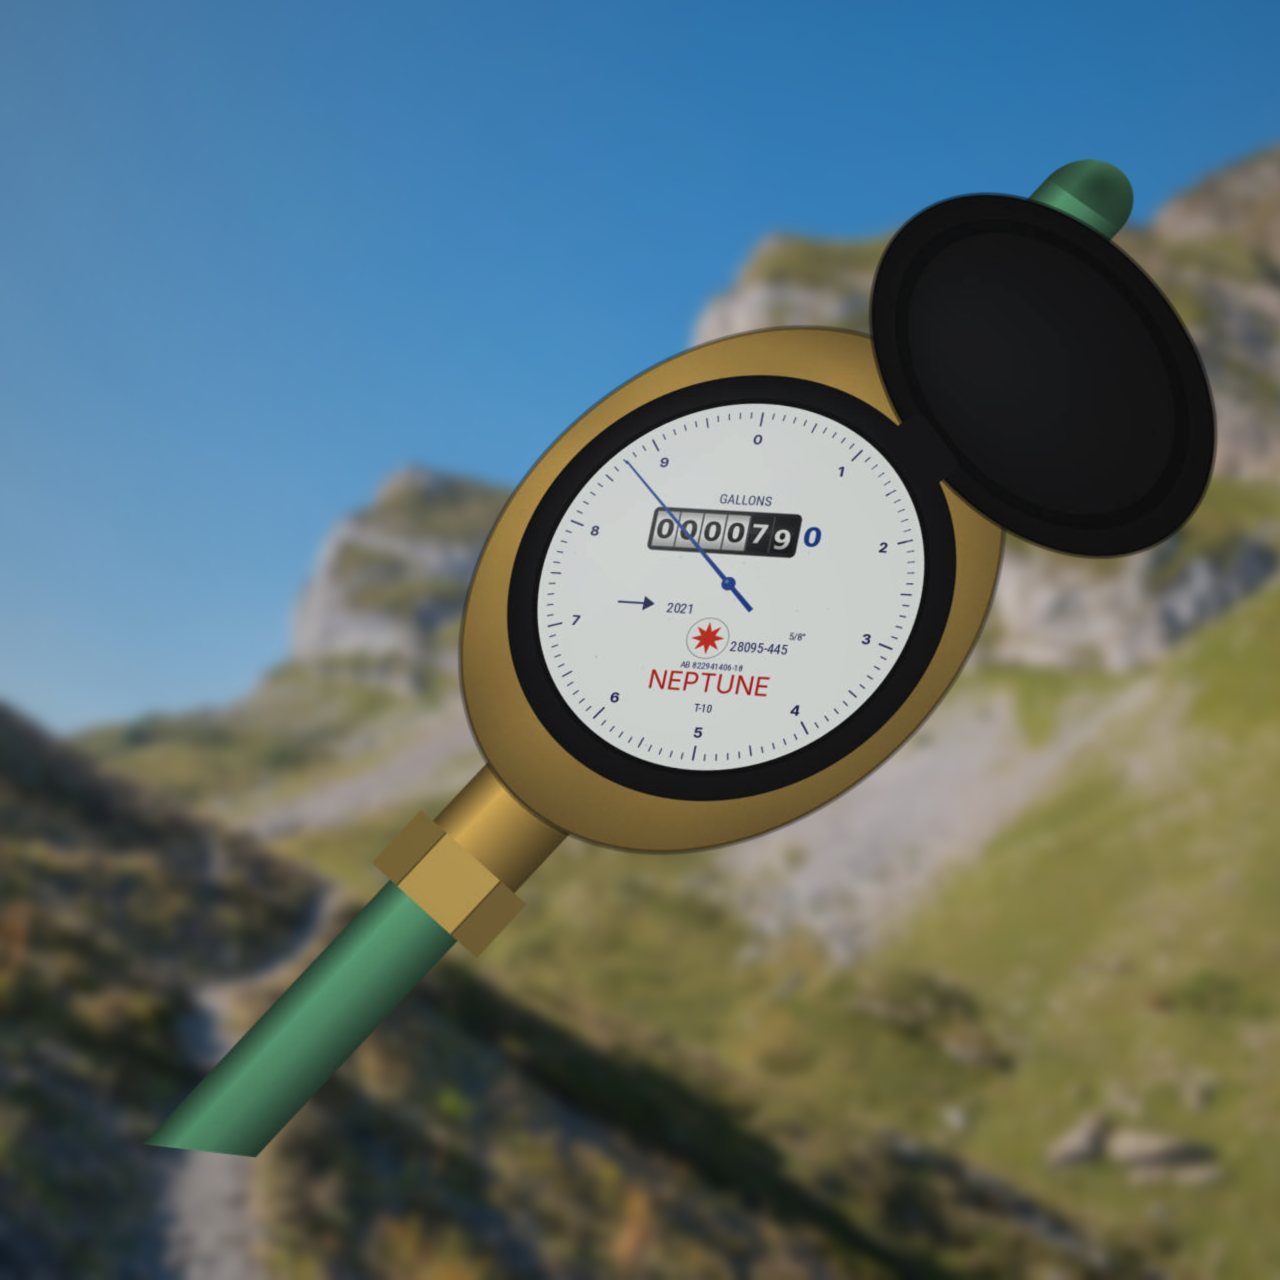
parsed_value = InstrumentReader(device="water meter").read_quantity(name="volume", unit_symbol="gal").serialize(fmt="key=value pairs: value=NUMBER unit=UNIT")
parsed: value=788.7 unit=gal
